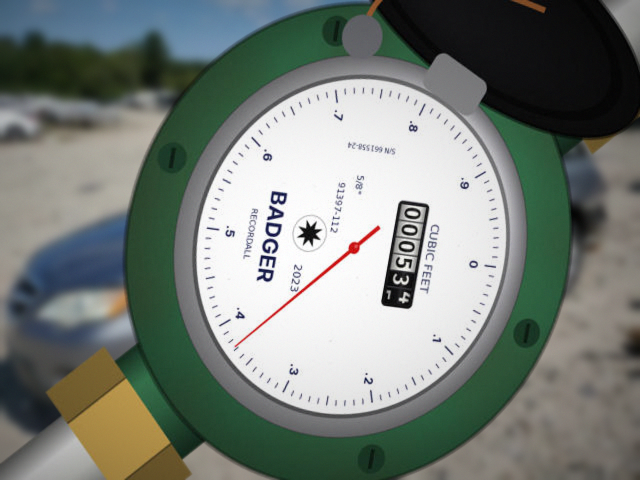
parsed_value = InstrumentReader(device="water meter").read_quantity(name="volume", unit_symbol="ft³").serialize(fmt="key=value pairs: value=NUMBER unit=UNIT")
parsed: value=534.37 unit=ft³
